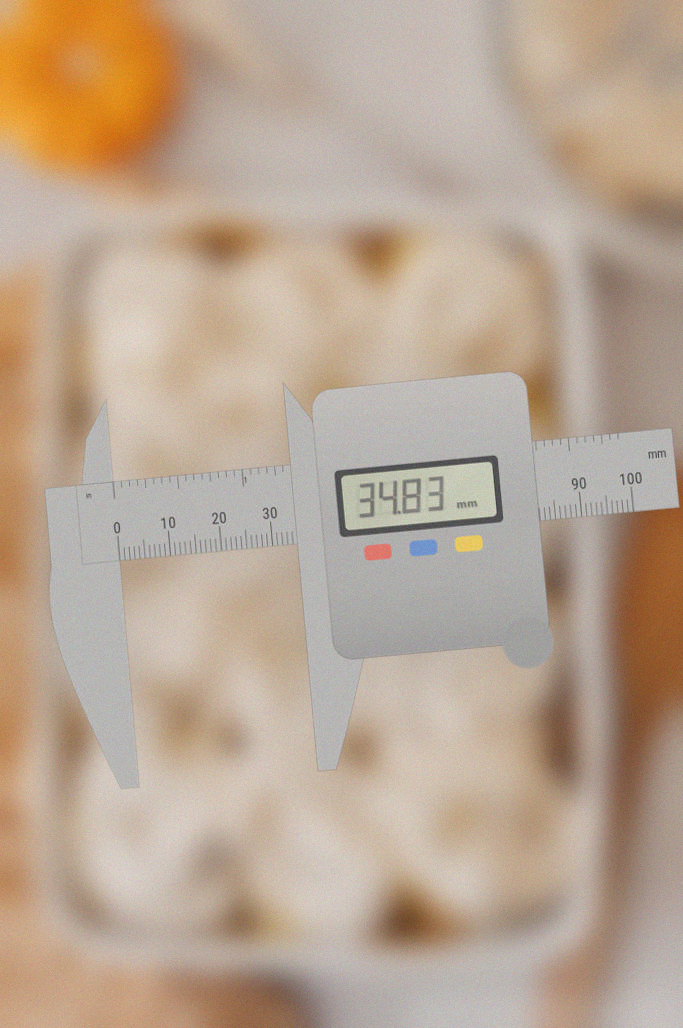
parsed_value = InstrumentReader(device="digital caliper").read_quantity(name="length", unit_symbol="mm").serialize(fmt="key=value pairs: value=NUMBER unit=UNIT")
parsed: value=34.83 unit=mm
